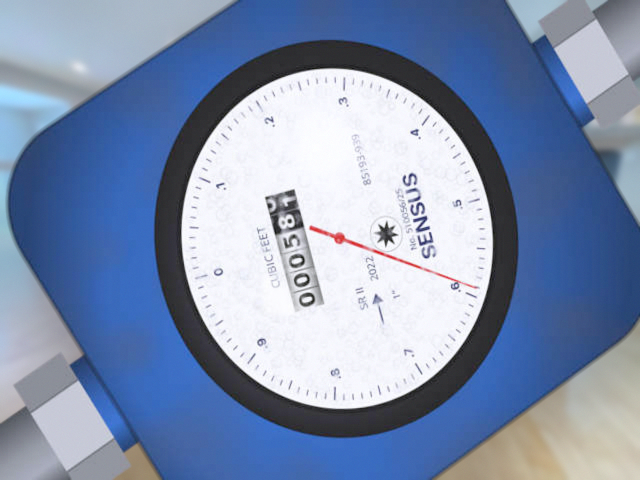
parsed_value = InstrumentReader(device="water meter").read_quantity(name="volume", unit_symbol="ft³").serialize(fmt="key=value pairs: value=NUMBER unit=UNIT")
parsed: value=580.59 unit=ft³
